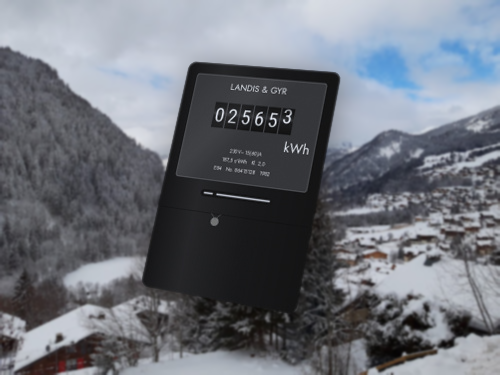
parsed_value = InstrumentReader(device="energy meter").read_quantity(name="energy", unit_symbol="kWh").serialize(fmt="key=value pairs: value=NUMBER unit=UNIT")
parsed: value=25653 unit=kWh
